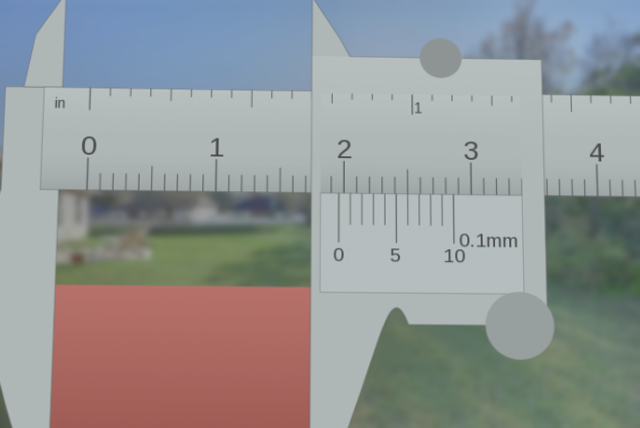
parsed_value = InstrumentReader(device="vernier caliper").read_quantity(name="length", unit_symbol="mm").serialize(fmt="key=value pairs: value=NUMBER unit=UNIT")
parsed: value=19.6 unit=mm
